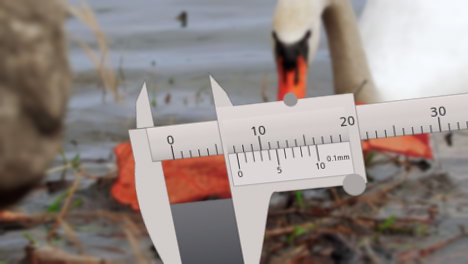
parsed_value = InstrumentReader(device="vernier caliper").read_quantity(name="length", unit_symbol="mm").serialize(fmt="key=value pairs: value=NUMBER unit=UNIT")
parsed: value=7.2 unit=mm
